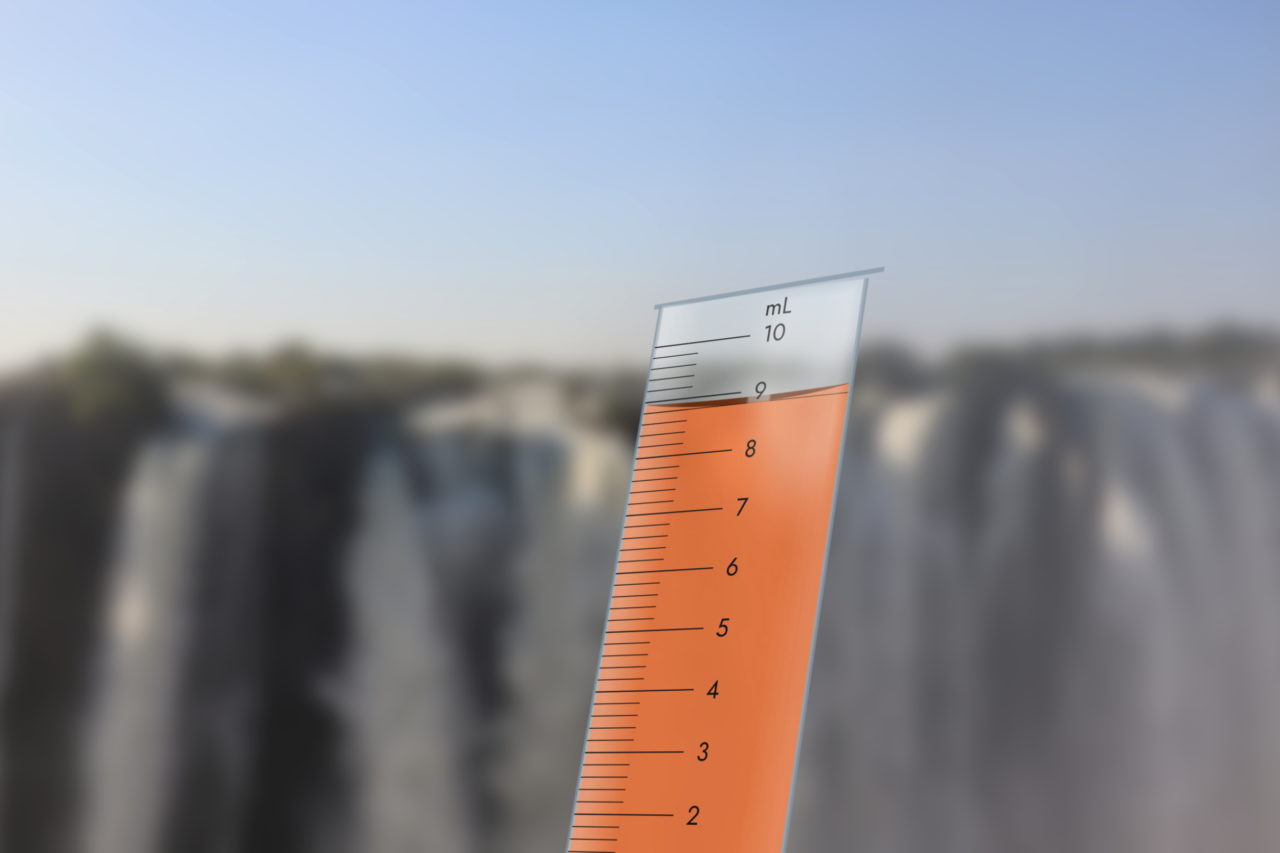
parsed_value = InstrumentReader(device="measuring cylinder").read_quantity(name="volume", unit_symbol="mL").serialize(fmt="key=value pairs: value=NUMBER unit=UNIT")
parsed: value=8.8 unit=mL
